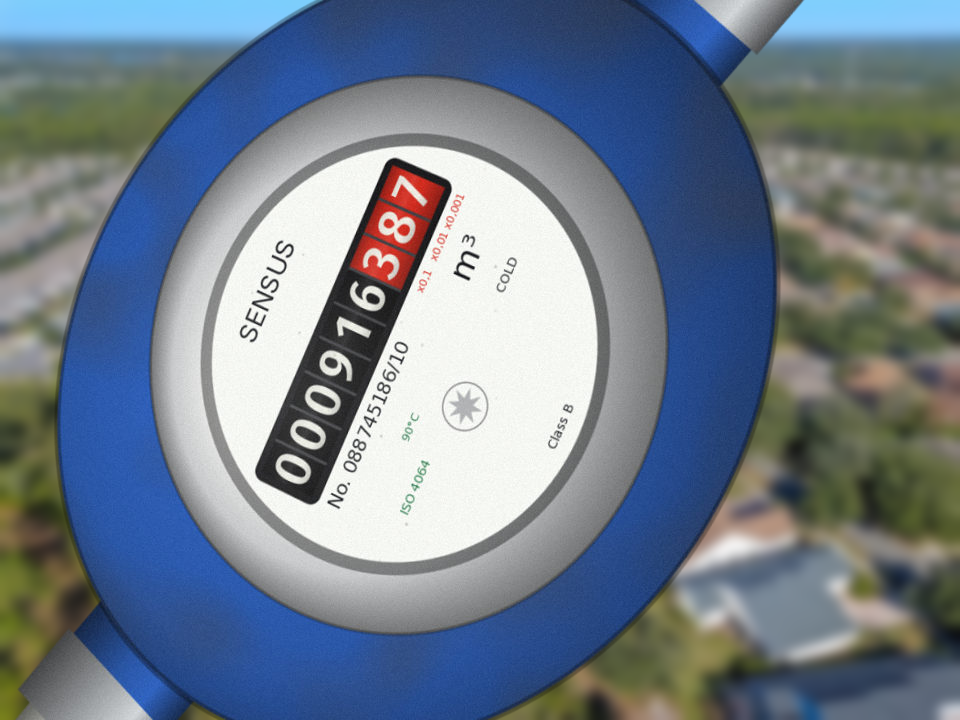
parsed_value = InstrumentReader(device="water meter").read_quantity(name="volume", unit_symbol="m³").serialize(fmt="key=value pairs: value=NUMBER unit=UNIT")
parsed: value=916.387 unit=m³
